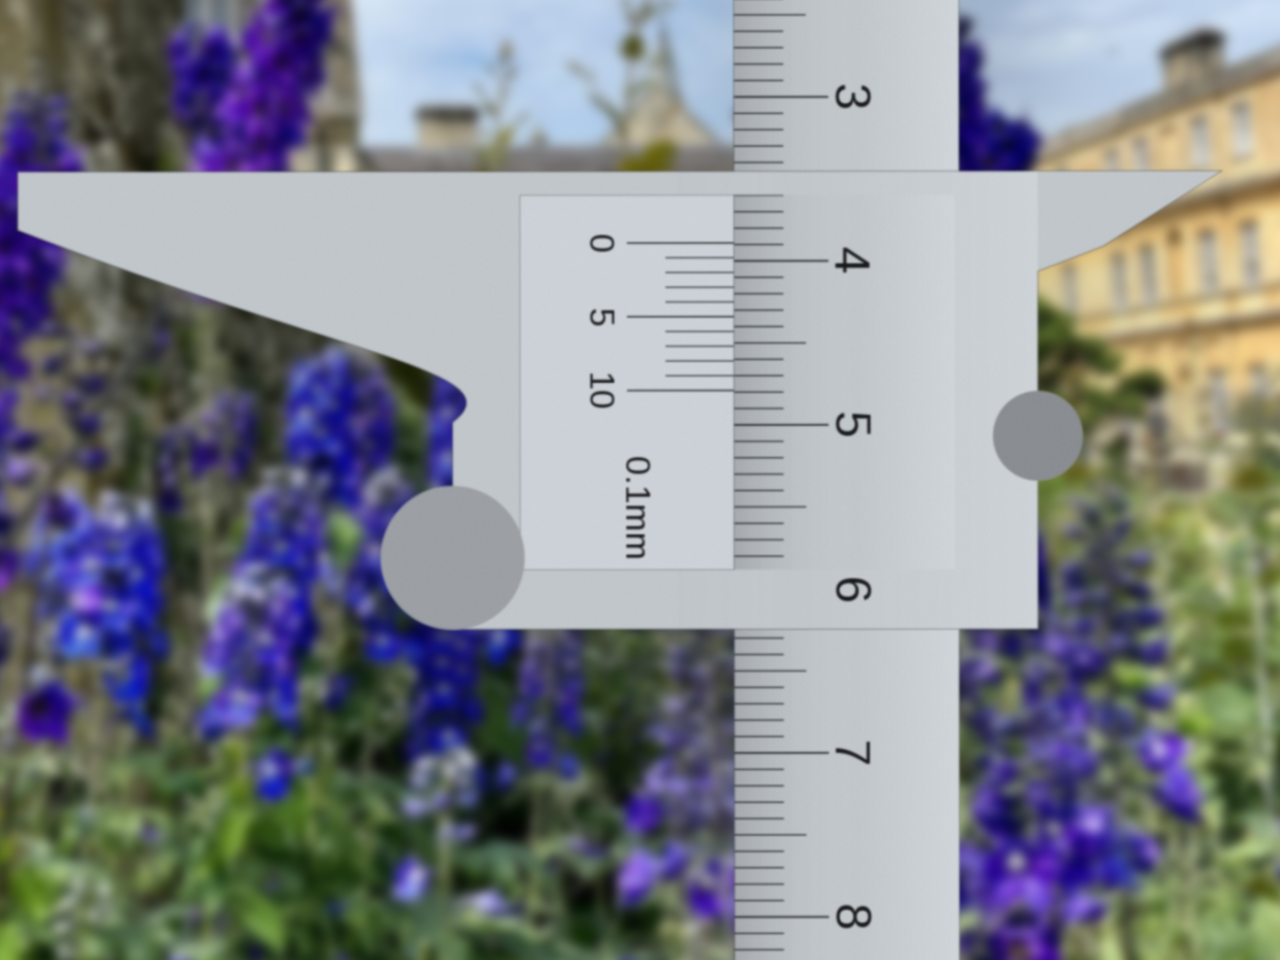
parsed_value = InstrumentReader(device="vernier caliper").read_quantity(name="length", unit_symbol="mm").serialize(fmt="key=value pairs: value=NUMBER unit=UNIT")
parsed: value=38.9 unit=mm
